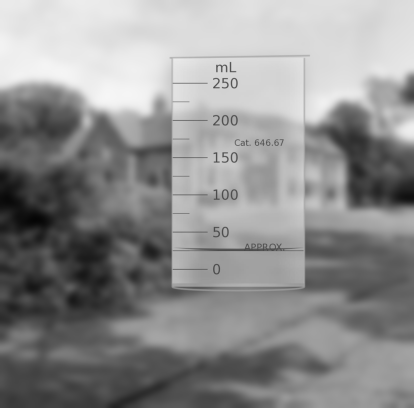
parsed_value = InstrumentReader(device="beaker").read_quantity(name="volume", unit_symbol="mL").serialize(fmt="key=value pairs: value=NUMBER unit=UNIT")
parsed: value=25 unit=mL
